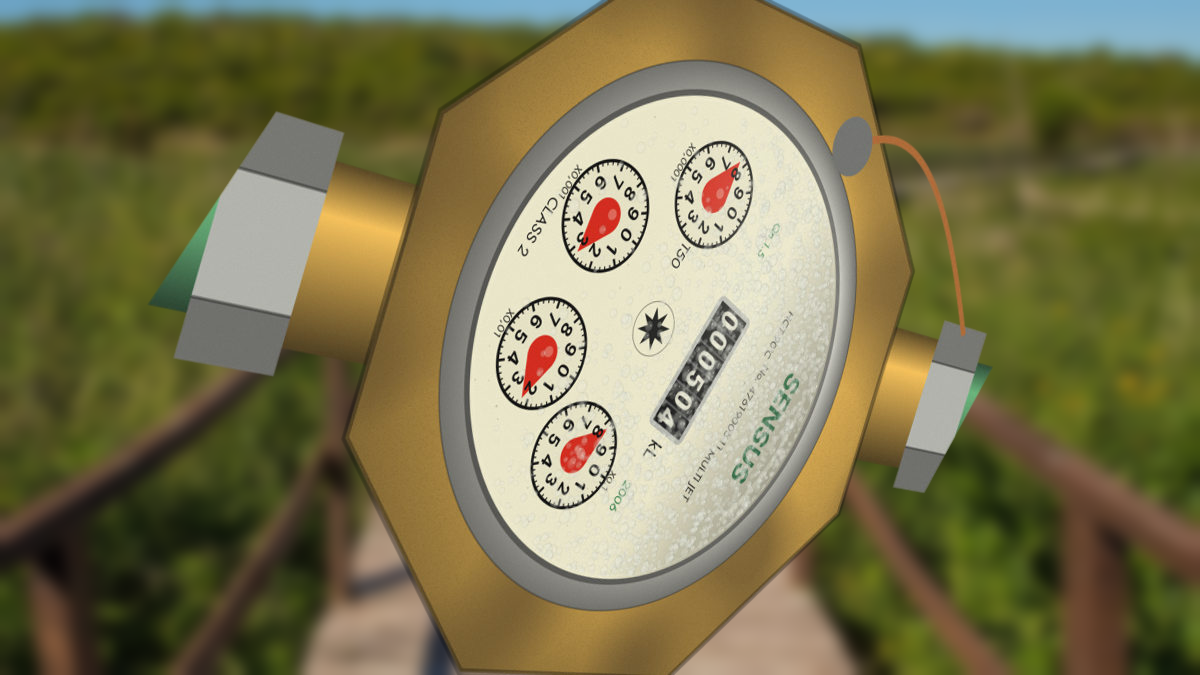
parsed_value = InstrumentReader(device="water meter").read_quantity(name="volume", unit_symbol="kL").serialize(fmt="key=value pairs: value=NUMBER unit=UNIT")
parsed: value=503.8227 unit=kL
